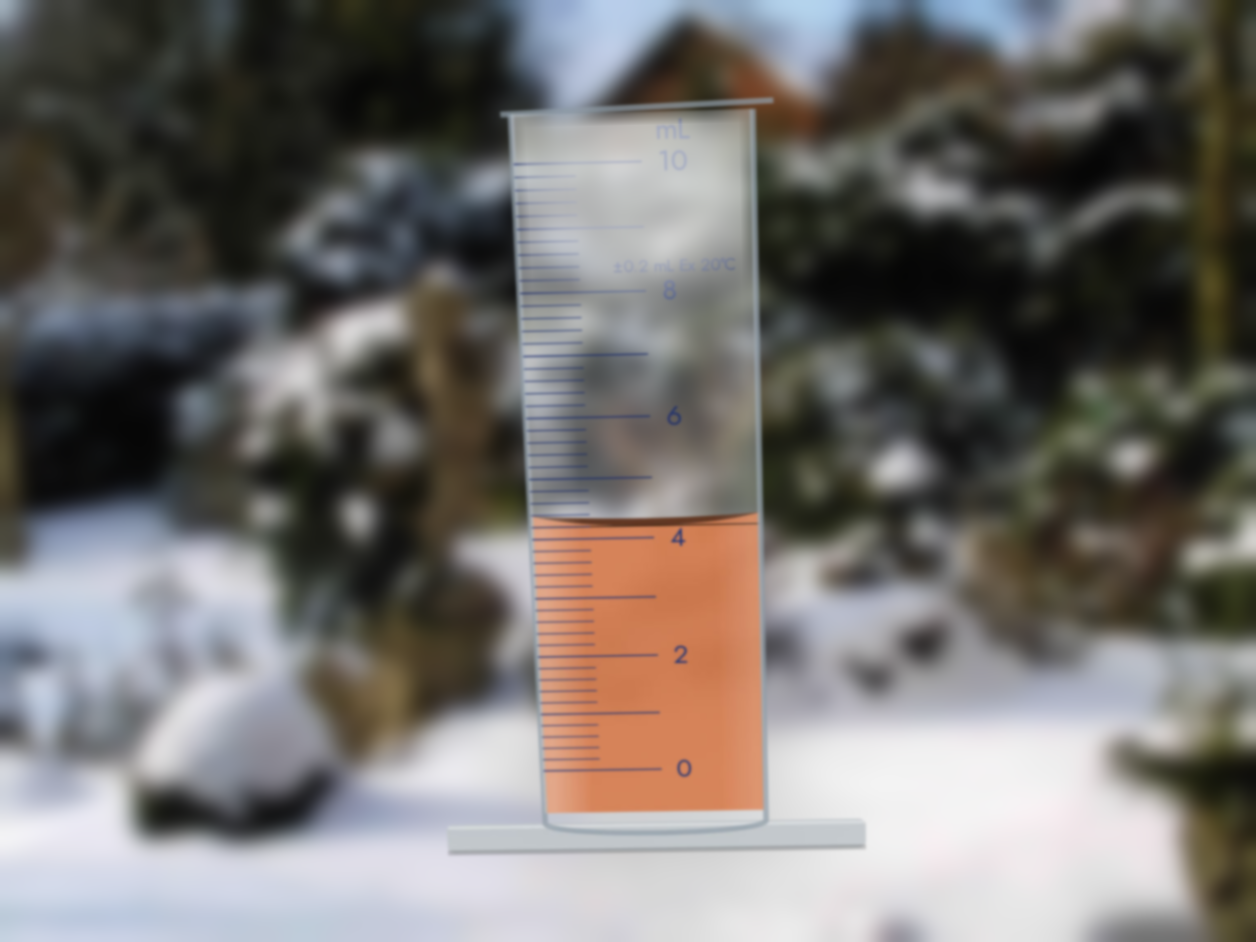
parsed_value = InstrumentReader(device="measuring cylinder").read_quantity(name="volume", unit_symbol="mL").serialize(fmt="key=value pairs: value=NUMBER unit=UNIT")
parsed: value=4.2 unit=mL
